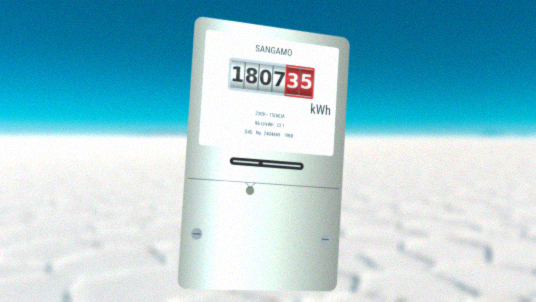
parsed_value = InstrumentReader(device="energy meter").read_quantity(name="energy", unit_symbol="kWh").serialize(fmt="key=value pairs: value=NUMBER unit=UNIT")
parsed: value=1807.35 unit=kWh
